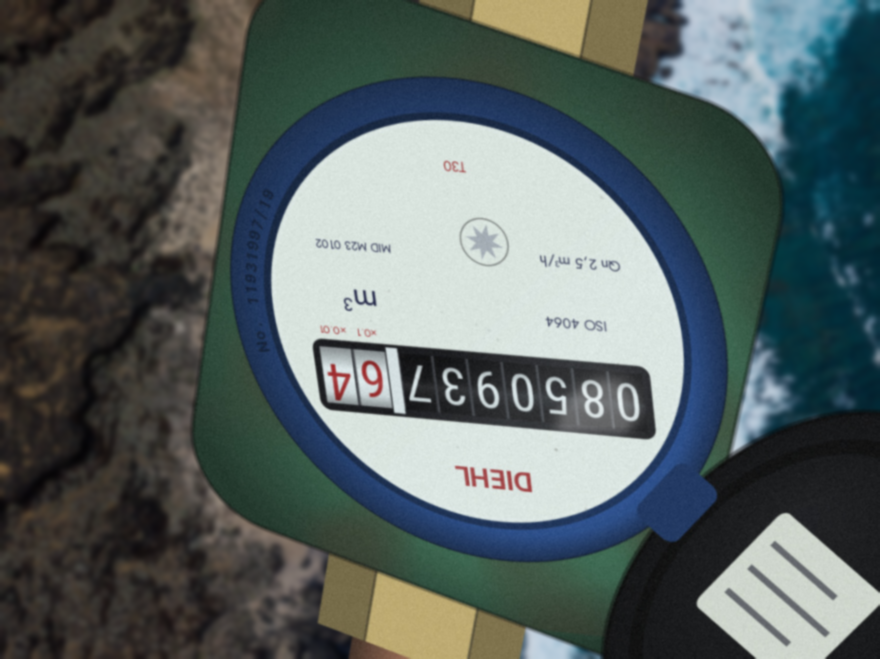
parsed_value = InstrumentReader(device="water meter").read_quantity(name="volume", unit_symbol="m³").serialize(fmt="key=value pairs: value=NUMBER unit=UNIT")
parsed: value=850937.64 unit=m³
